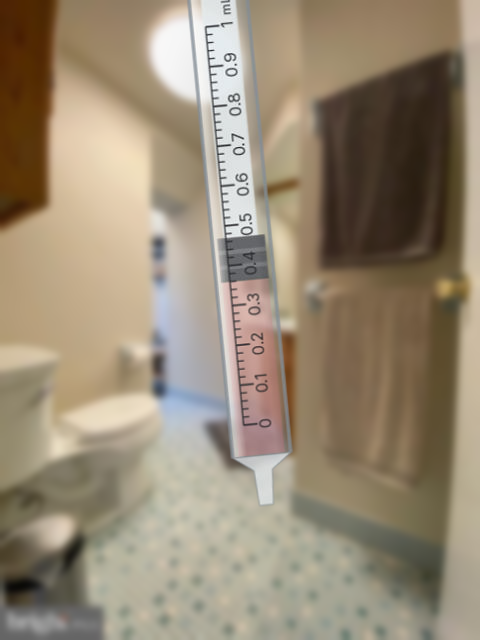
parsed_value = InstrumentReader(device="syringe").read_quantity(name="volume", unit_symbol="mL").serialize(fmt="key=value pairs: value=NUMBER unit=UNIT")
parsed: value=0.36 unit=mL
